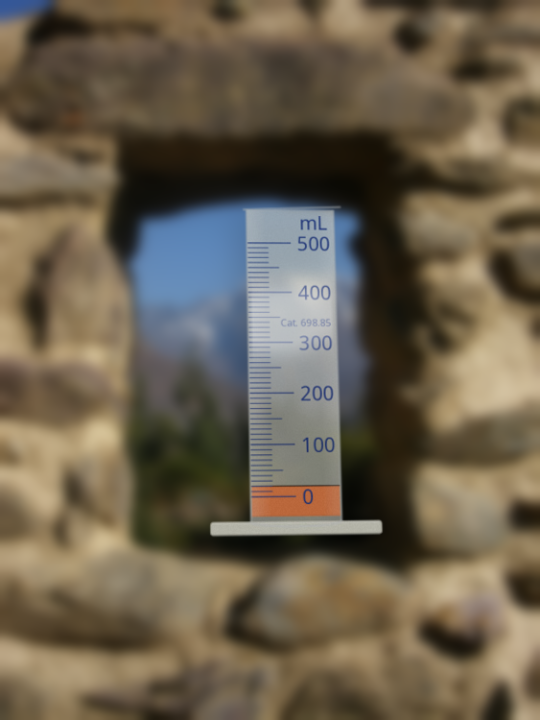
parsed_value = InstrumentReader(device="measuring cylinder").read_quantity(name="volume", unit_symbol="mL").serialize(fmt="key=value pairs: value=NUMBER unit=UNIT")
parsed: value=20 unit=mL
